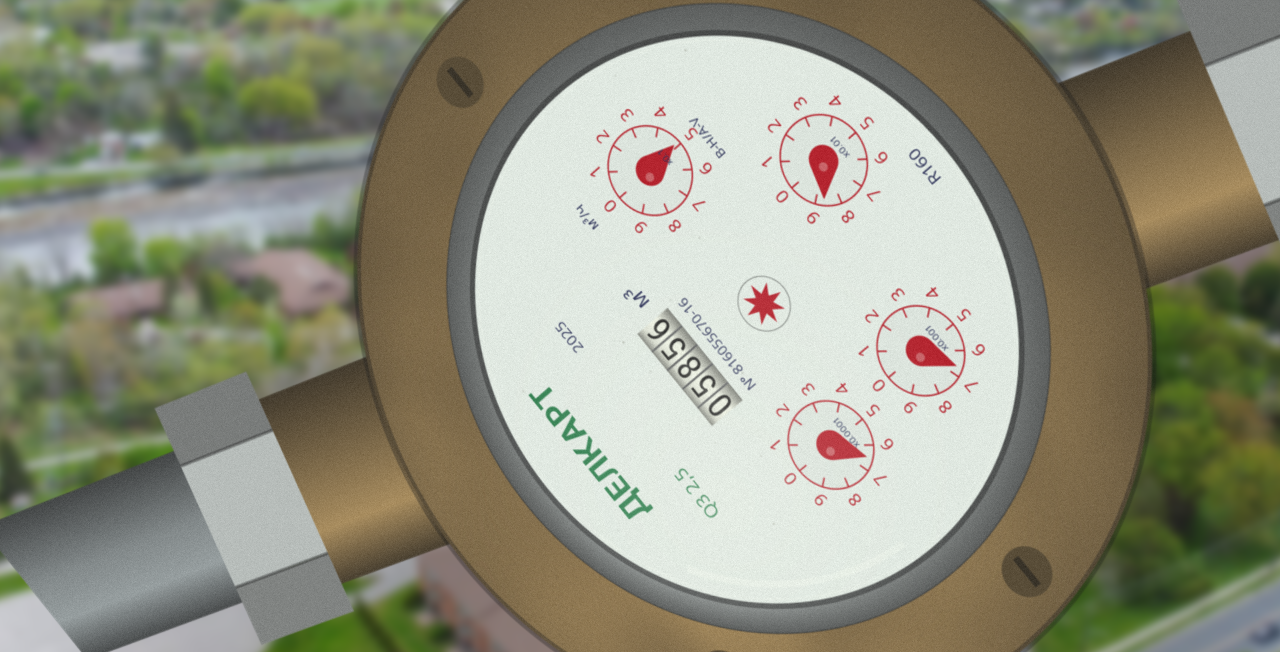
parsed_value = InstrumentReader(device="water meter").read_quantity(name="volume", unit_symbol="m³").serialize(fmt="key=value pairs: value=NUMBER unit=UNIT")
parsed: value=5856.4866 unit=m³
